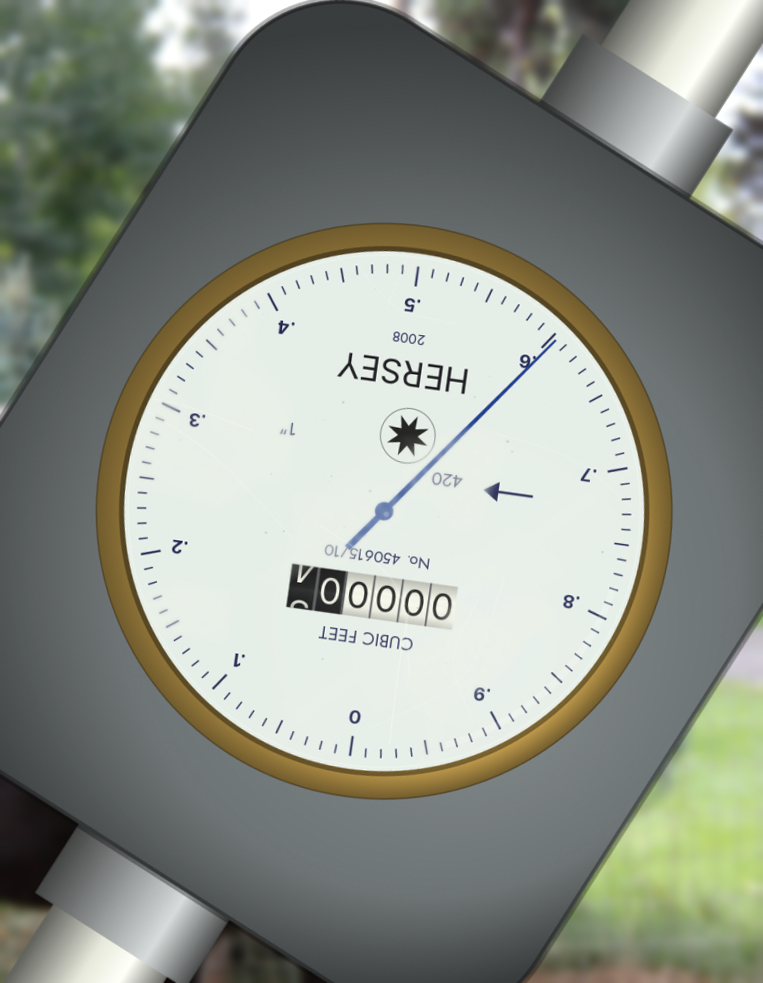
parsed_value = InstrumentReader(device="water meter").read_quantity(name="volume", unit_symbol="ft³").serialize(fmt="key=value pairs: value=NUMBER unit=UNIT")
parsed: value=3.60 unit=ft³
